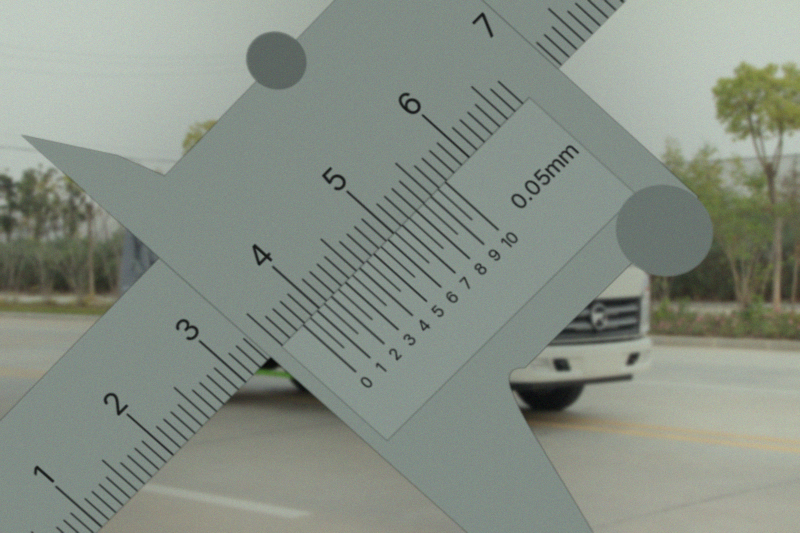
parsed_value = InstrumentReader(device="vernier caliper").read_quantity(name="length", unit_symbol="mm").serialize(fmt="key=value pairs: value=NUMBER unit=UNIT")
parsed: value=37.8 unit=mm
